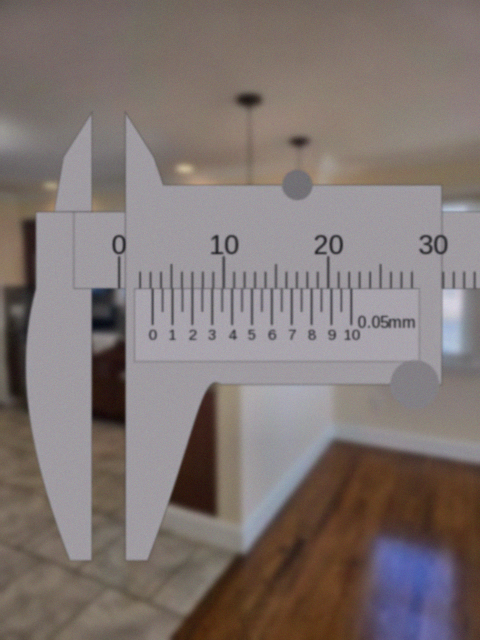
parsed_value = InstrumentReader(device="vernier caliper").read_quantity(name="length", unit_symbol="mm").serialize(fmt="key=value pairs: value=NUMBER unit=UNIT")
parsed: value=3.2 unit=mm
